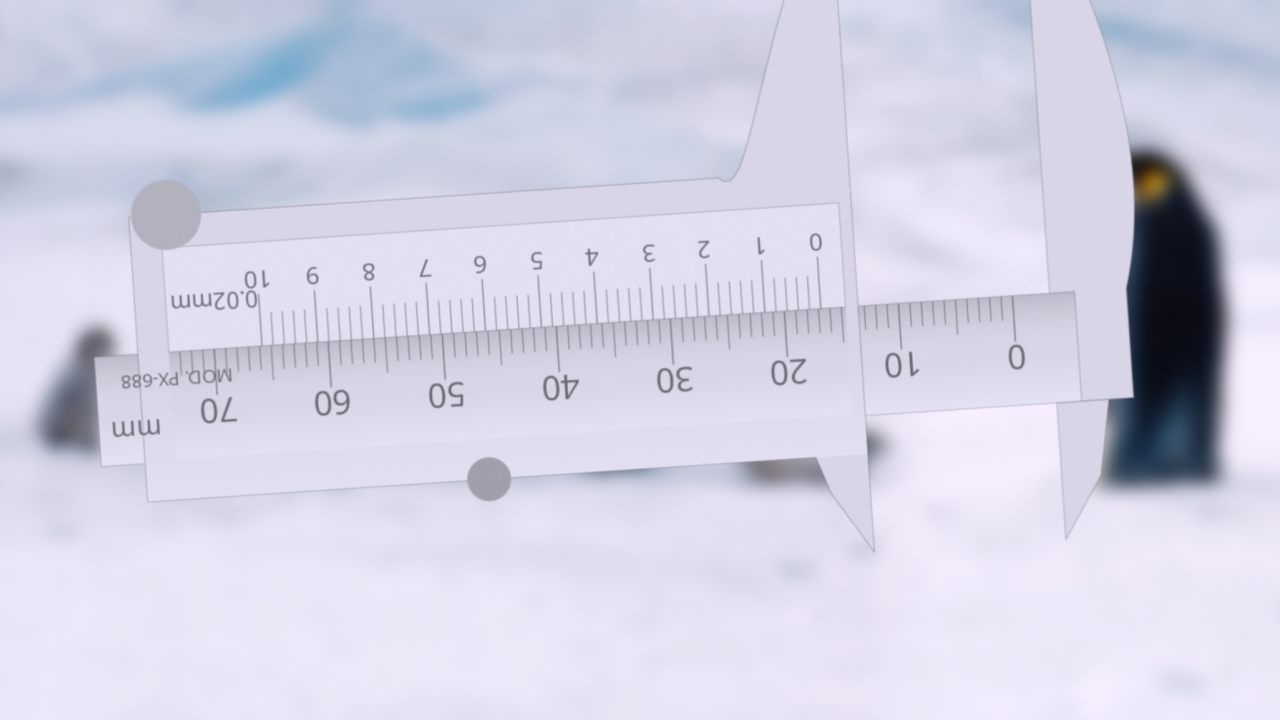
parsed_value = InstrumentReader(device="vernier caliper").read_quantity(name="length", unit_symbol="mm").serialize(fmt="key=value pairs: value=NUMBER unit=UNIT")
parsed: value=16.8 unit=mm
